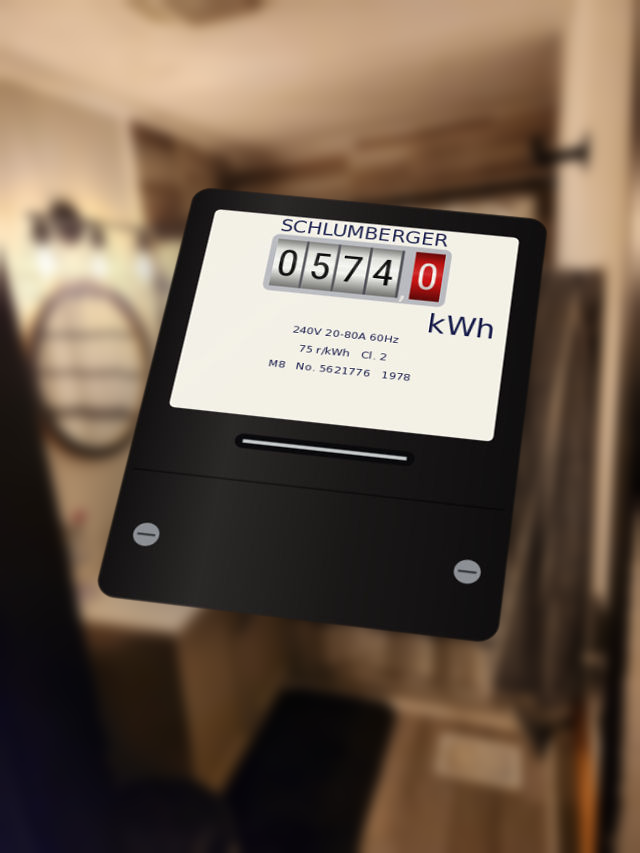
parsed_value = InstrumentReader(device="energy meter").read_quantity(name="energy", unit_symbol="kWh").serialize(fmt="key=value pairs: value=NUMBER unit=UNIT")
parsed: value=574.0 unit=kWh
